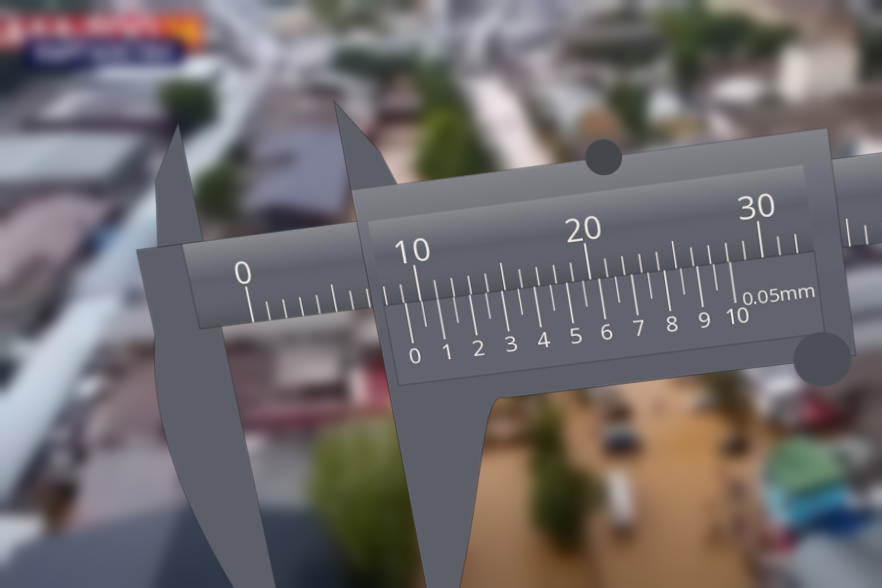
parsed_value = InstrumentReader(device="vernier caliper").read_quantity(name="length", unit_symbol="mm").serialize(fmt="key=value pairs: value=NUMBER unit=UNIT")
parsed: value=9.1 unit=mm
